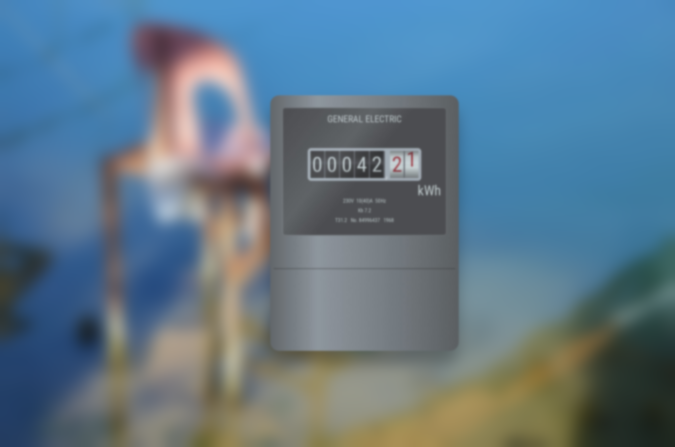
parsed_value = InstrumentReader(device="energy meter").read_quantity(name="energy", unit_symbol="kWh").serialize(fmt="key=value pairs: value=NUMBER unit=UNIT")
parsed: value=42.21 unit=kWh
